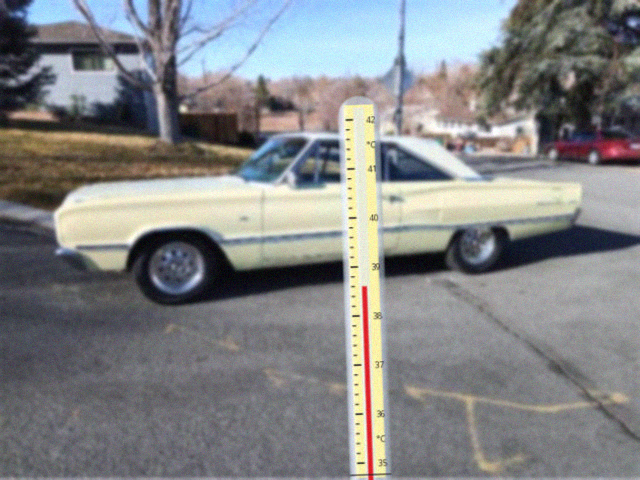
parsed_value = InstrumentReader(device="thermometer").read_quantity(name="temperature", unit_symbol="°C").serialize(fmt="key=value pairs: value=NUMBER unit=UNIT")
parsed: value=38.6 unit=°C
